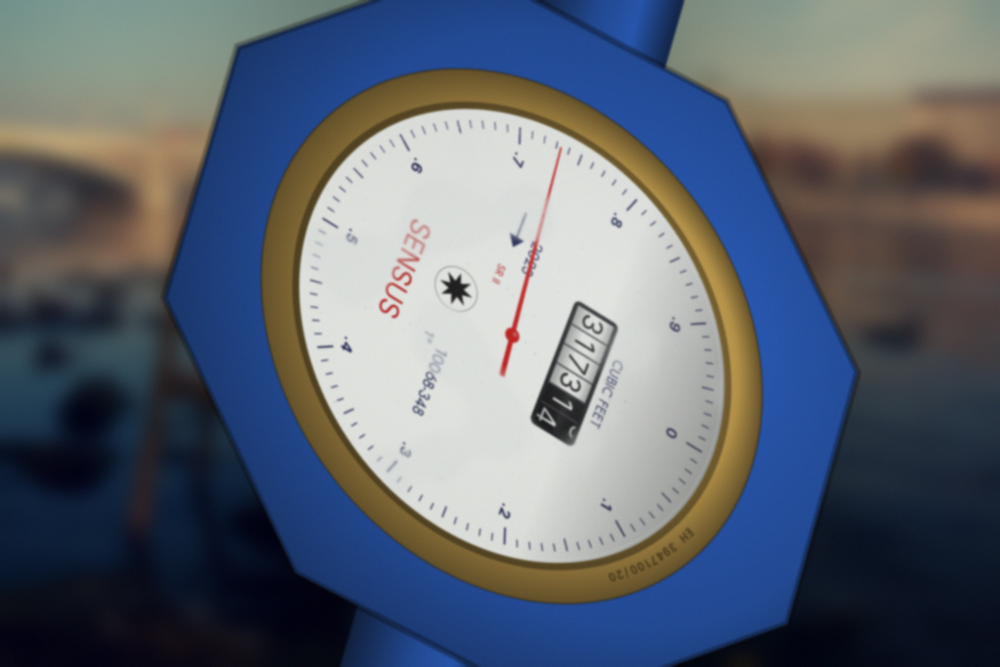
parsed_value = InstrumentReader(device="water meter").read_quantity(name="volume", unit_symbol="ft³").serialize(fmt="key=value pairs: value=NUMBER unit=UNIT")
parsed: value=317313.73 unit=ft³
